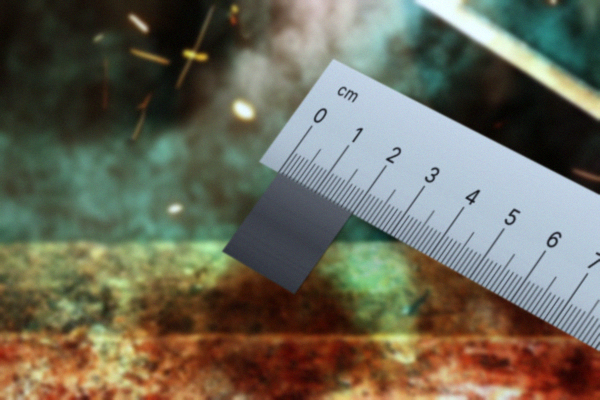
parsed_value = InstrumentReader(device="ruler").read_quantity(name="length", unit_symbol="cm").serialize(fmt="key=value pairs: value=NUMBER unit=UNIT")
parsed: value=2 unit=cm
